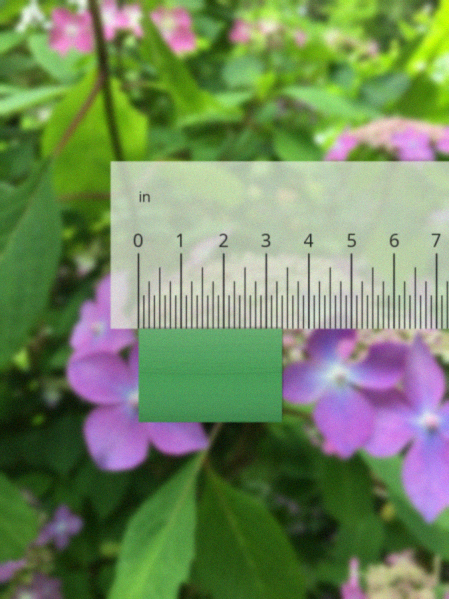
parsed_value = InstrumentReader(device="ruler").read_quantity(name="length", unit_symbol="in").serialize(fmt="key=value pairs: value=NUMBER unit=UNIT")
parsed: value=3.375 unit=in
